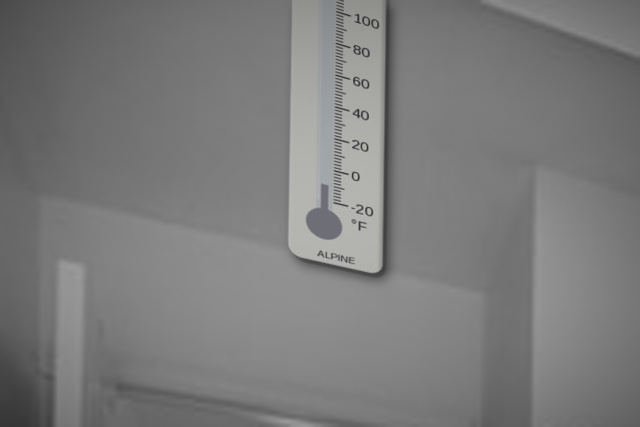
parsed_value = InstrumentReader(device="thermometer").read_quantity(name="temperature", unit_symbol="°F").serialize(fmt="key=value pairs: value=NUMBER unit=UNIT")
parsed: value=-10 unit=°F
